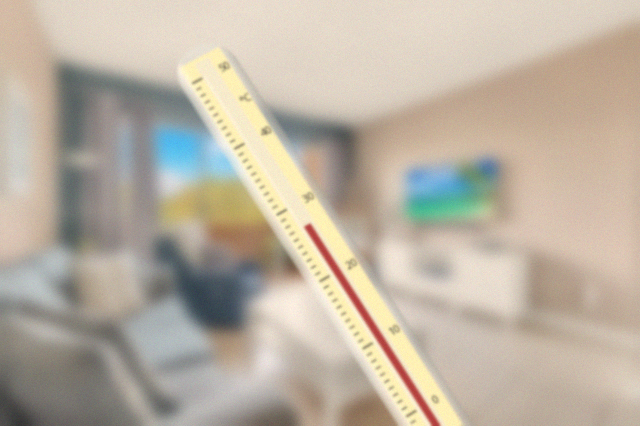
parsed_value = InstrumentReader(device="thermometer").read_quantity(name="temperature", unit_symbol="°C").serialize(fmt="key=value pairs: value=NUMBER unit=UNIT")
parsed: value=27 unit=°C
